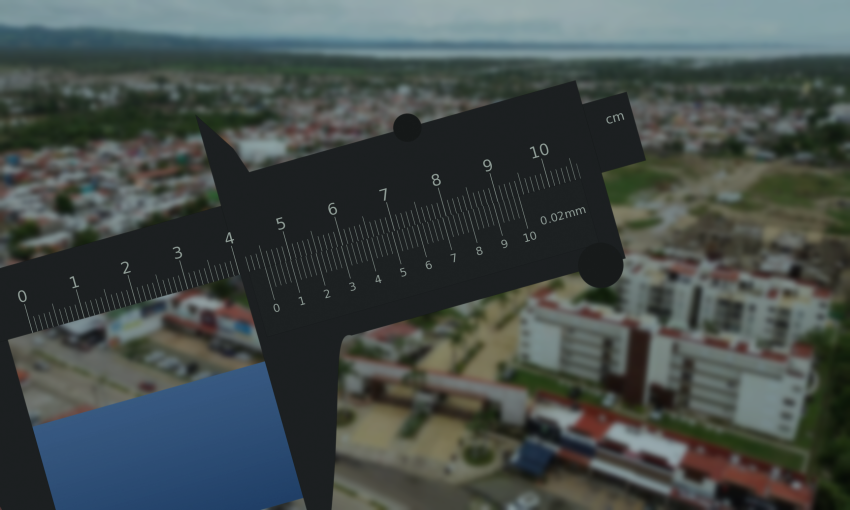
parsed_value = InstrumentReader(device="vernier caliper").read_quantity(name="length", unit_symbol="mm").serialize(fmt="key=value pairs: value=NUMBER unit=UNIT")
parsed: value=45.0 unit=mm
